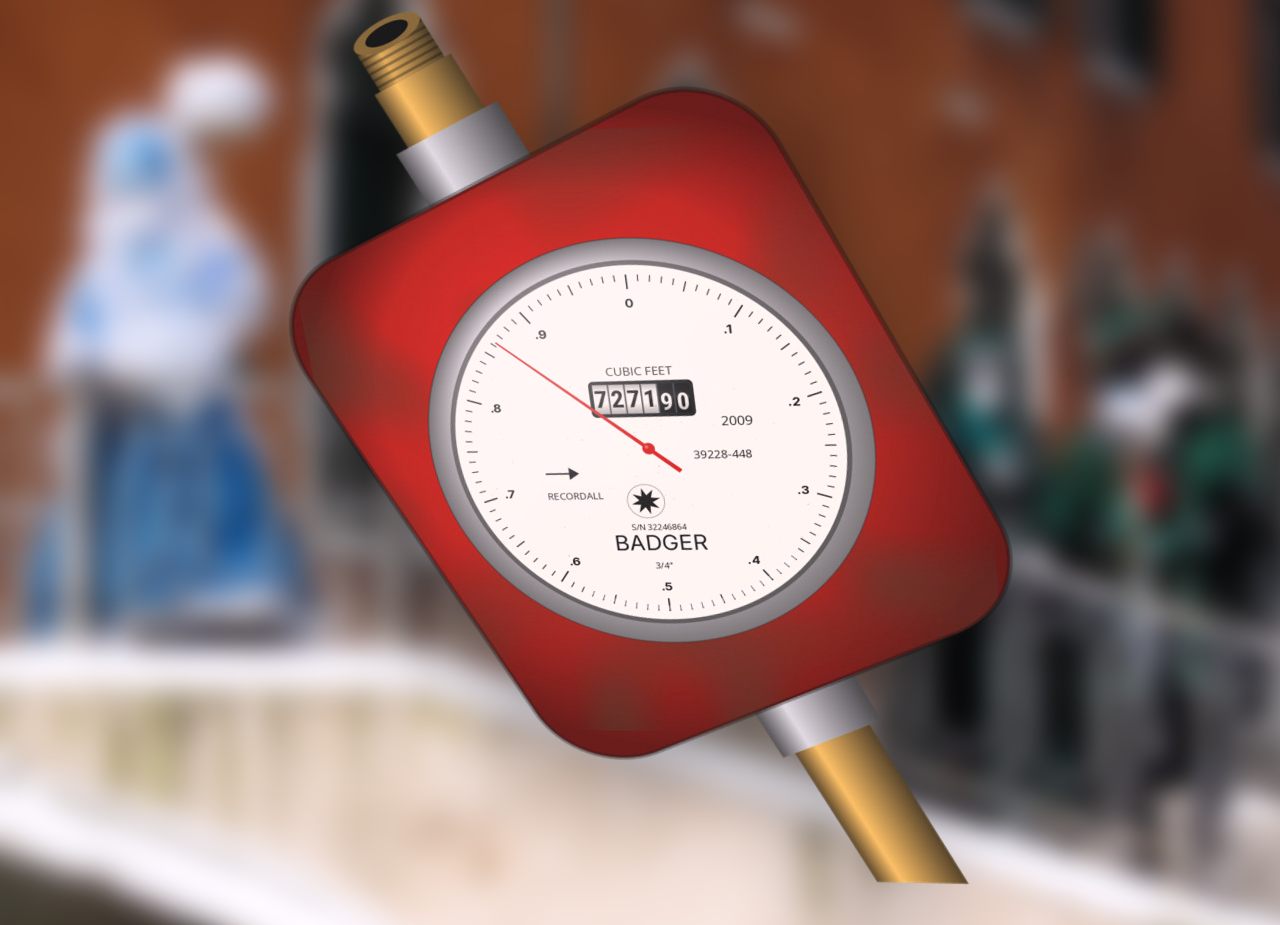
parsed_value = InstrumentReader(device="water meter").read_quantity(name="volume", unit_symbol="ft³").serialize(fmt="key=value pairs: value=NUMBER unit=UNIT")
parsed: value=727189.86 unit=ft³
